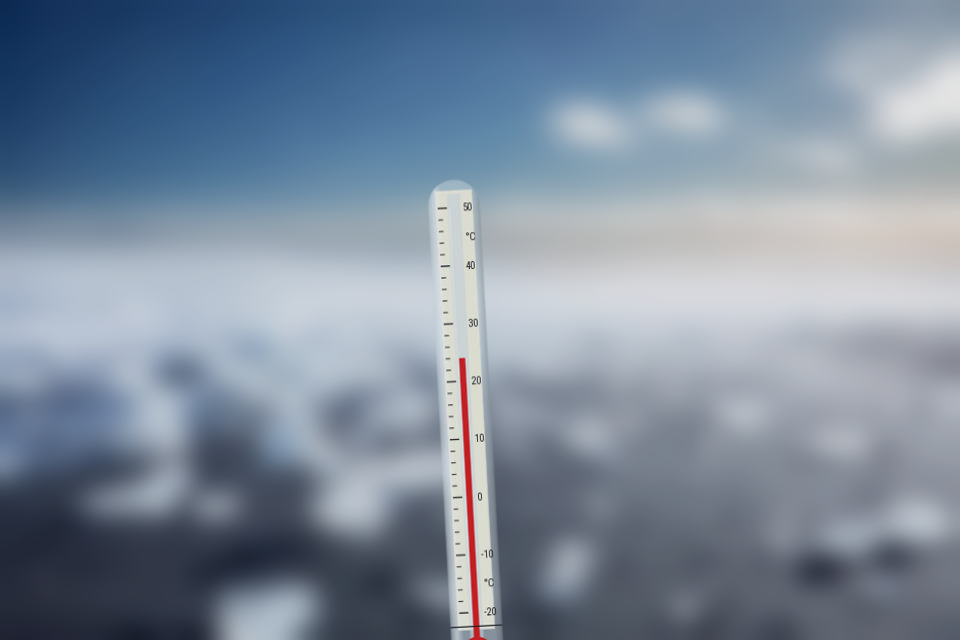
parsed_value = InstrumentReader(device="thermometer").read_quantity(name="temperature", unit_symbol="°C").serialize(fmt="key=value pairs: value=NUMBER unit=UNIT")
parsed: value=24 unit=°C
